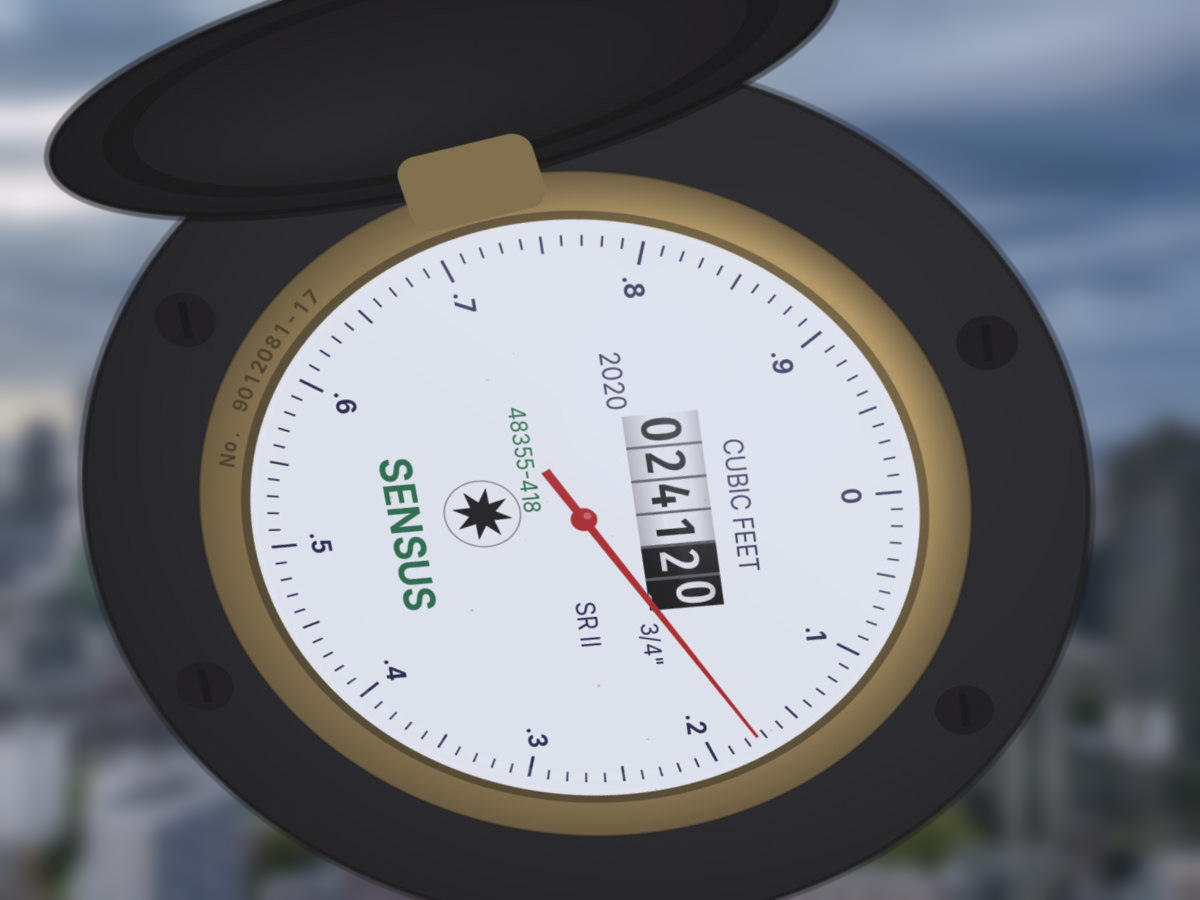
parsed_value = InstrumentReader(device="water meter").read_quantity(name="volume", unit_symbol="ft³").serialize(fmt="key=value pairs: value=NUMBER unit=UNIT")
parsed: value=24120.17 unit=ft³
